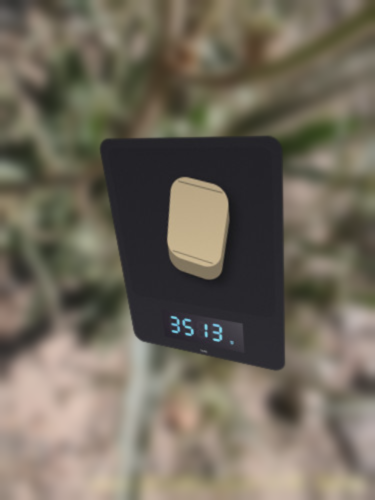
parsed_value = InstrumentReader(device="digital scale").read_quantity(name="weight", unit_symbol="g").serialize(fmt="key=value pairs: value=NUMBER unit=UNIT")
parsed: value=3513 unit=g
